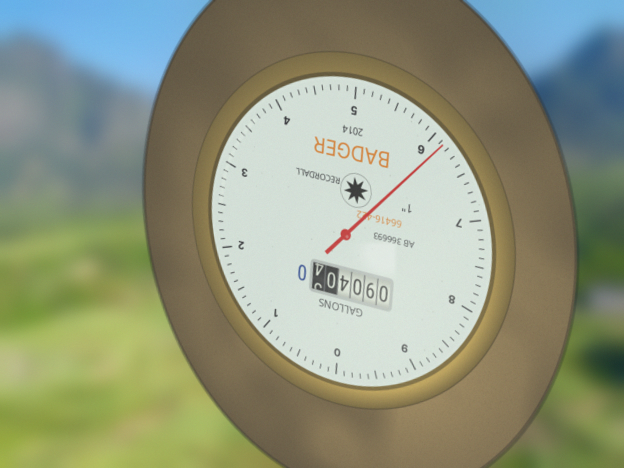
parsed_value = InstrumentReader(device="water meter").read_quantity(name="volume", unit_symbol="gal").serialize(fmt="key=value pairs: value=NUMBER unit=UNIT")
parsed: value=904036.1 unit=gal
